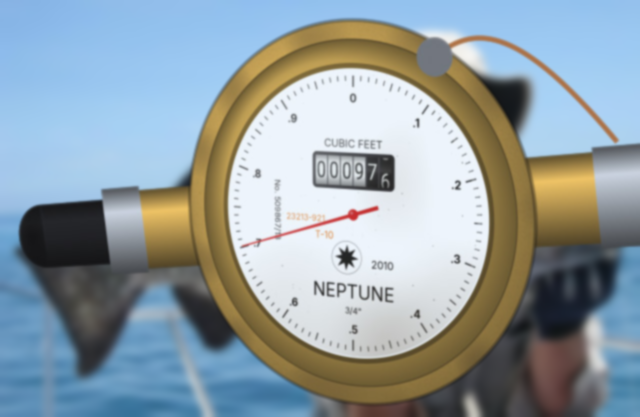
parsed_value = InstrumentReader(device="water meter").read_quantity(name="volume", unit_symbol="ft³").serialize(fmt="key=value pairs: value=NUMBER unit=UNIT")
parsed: value=975.70 unit=ft³
